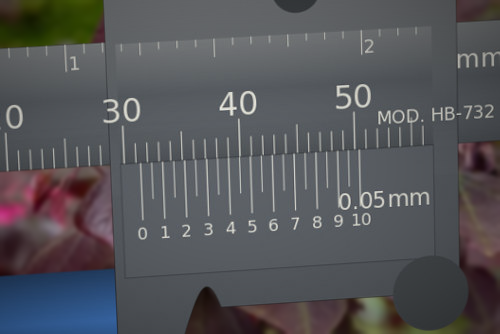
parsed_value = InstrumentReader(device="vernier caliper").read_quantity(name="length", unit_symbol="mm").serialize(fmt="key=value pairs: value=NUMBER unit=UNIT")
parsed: value=31.4 unit=mm
